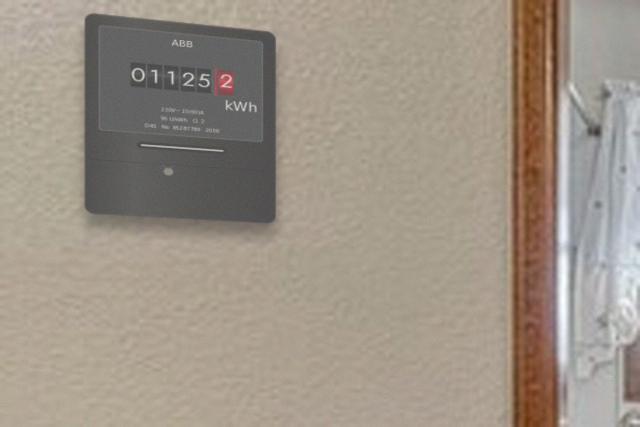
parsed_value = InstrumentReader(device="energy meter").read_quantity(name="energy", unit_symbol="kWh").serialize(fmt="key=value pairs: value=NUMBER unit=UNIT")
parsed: value=1125.2 unit=kWh
